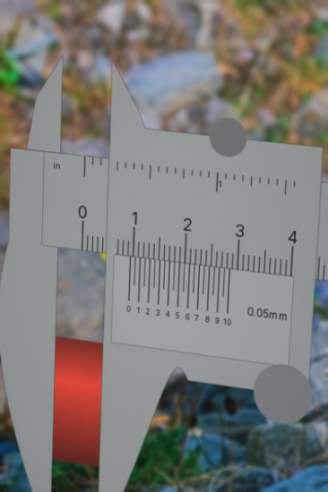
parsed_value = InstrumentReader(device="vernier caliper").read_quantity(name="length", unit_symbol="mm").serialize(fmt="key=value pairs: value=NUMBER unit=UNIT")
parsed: value=9.5 unit=mm
